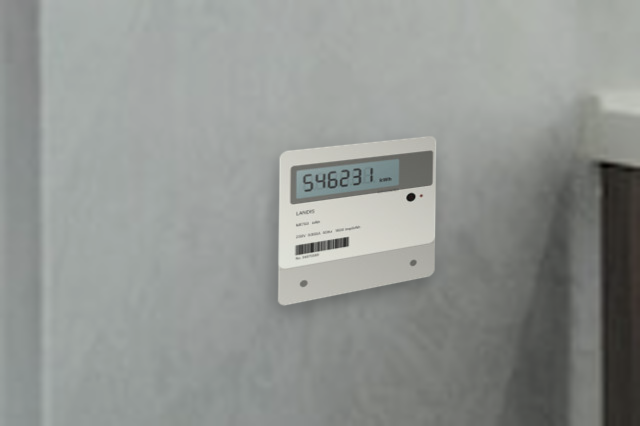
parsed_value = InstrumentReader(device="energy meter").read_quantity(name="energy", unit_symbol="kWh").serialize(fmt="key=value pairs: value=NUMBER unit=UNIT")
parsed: value=546231 unit=kWh
